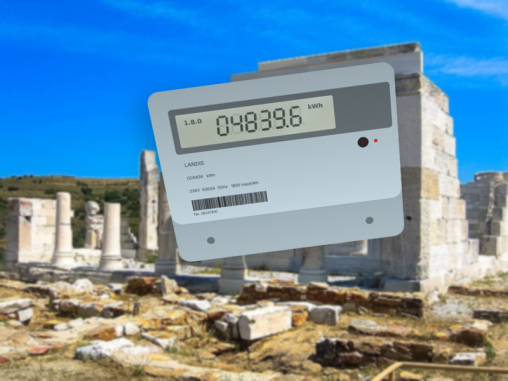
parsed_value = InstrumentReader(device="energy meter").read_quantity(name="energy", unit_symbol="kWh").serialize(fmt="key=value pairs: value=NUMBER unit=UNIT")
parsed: value=4839.6 unit=kWh
